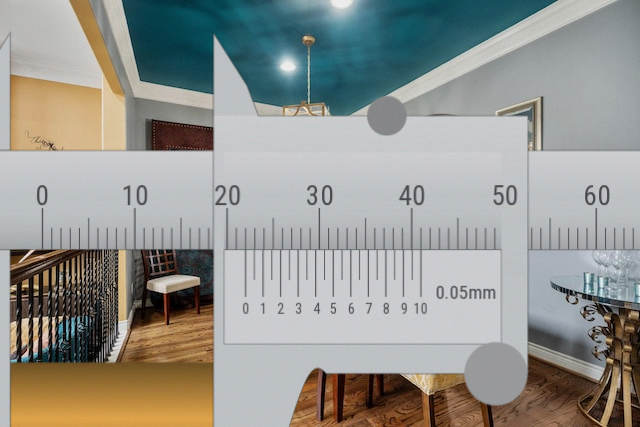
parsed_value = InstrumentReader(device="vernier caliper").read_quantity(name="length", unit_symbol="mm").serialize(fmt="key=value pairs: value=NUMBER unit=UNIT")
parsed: value=22.0 unit=mm
